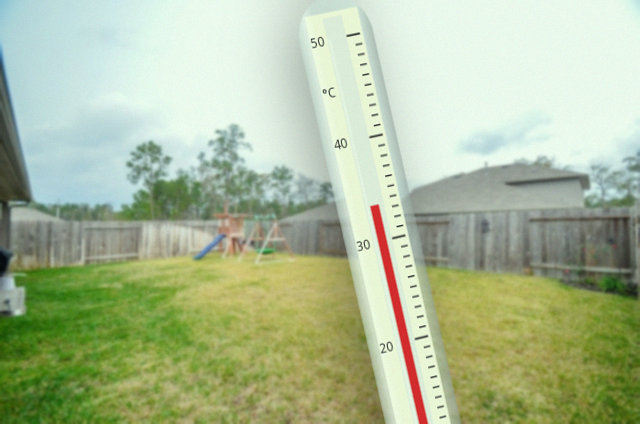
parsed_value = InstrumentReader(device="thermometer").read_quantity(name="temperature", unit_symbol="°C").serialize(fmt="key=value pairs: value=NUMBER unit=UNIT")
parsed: value=33.5 unit=°C
